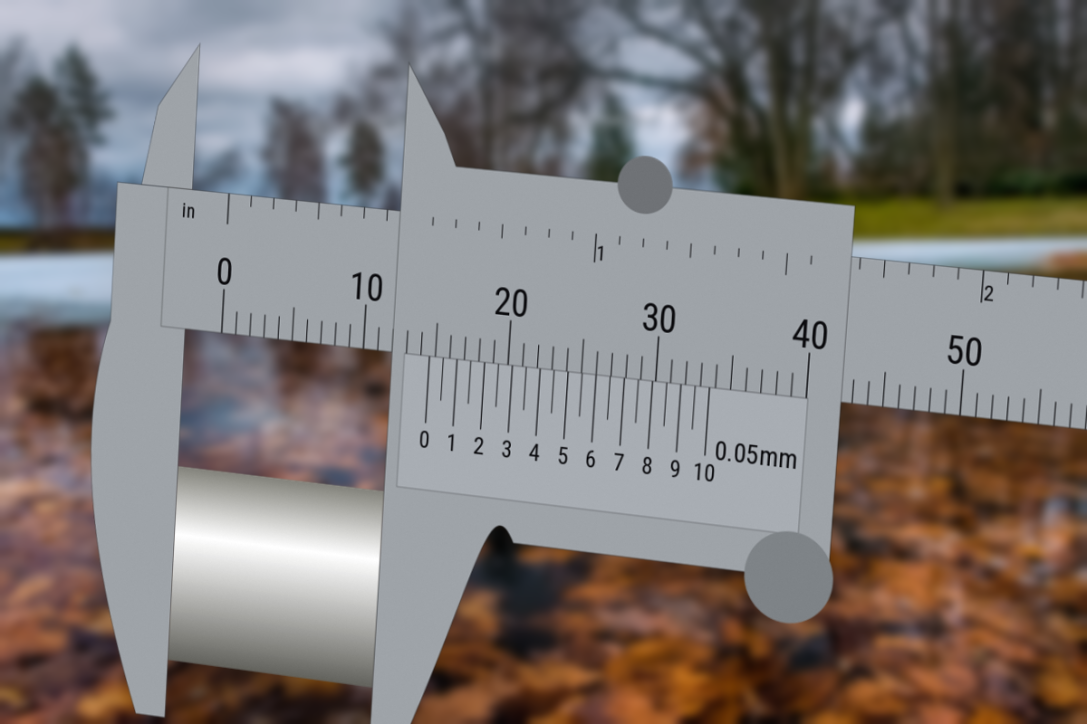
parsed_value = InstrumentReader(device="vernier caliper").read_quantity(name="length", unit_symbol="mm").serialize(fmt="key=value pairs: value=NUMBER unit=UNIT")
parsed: value=14.6 unit=mm
